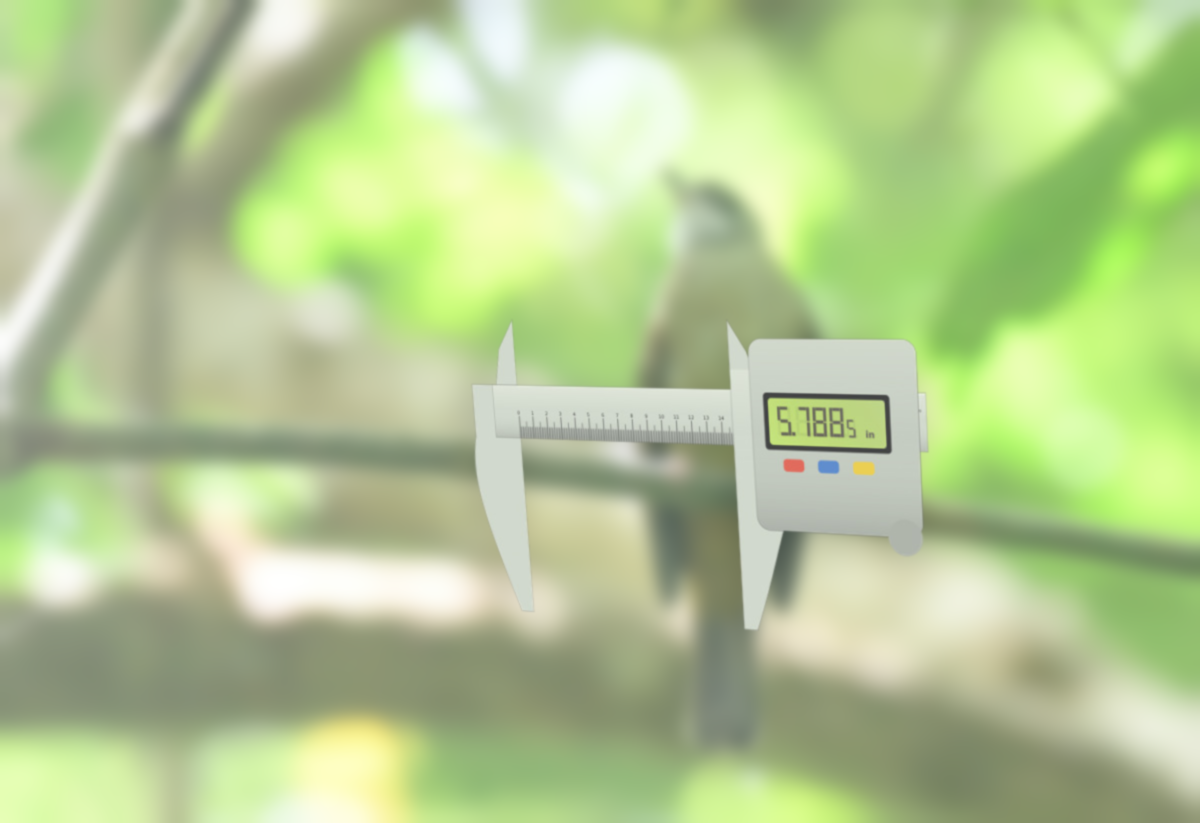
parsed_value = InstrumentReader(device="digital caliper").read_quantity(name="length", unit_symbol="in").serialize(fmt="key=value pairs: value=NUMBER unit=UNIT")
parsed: value=5.7885 unit=in
